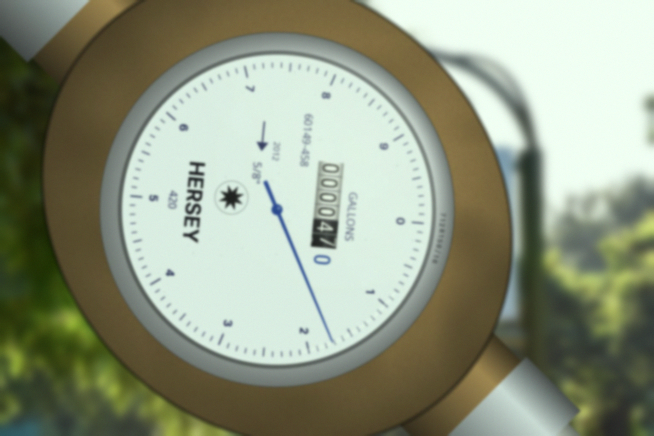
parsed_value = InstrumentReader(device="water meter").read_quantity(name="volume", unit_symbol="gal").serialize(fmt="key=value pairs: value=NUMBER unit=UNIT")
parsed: value=471.7 unit=gal
